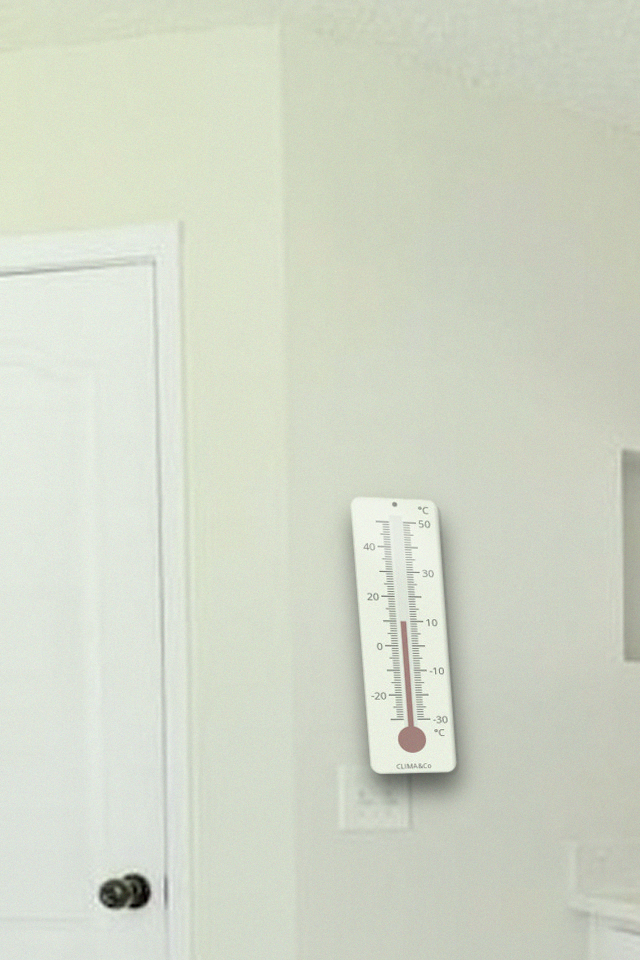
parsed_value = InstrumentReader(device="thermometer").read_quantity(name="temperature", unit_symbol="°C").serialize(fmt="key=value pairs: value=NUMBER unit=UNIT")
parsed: value=10 unit=°C
